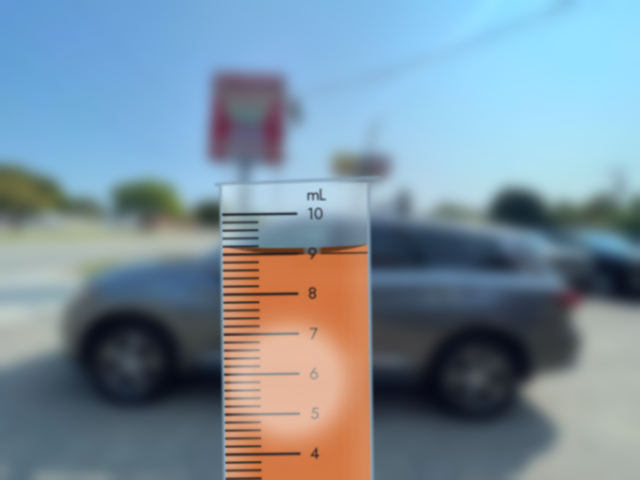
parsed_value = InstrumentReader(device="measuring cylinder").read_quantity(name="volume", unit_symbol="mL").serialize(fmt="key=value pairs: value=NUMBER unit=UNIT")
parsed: value=9 unit=mL
